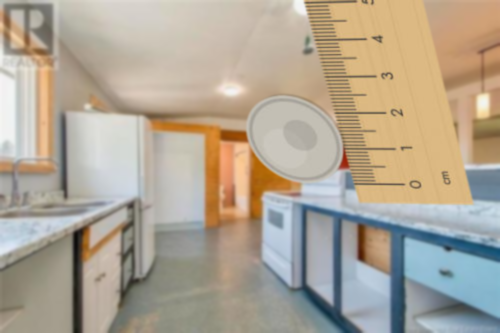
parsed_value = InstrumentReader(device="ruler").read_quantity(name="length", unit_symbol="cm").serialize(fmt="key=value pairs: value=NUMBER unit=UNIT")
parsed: value=2.5 unit=cm
